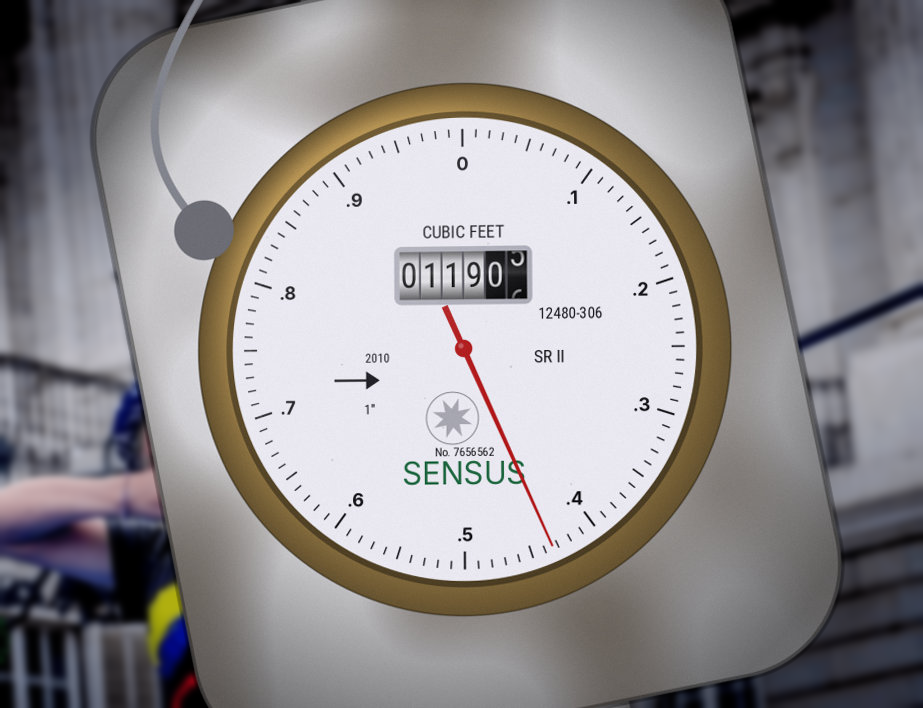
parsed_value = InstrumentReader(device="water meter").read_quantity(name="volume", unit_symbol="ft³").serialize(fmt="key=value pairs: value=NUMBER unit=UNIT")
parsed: value=11905.43 unit=ft³
